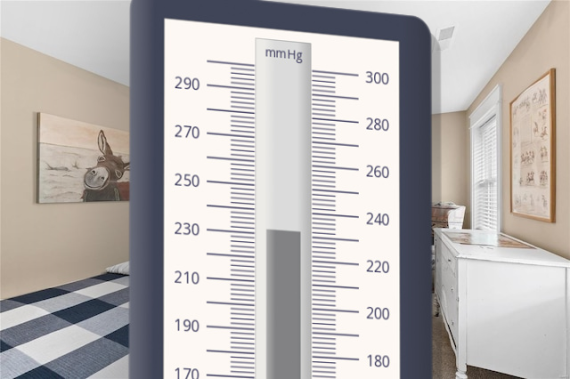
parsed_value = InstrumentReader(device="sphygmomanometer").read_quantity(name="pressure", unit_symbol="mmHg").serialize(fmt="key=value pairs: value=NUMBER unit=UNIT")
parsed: value=232 unit=mmHg
